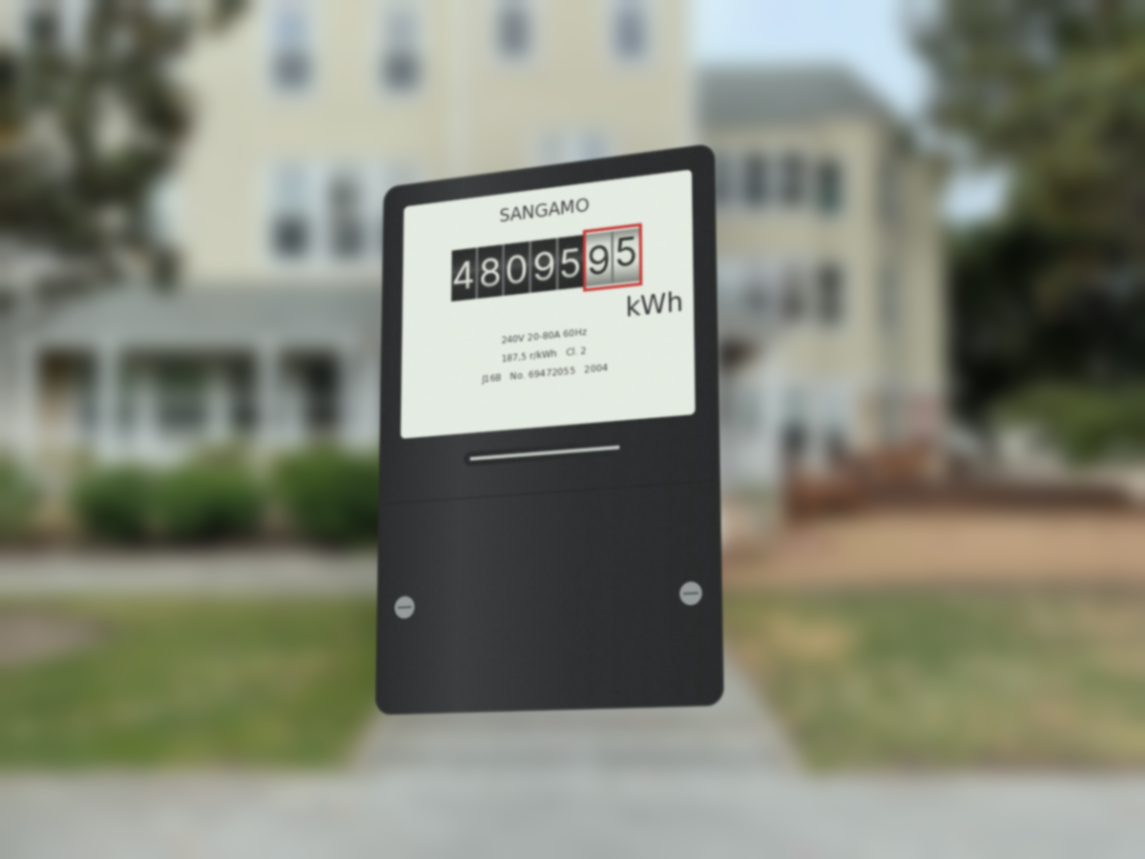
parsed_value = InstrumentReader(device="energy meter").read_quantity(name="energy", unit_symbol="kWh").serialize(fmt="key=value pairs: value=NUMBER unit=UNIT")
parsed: value=48095.95 unit=kWh
